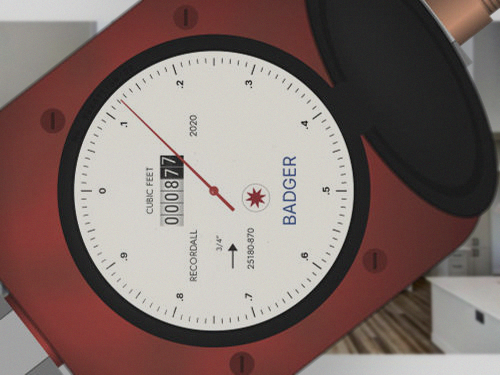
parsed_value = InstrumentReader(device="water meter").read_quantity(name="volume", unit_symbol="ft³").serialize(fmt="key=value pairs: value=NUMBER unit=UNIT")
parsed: value=877.12 unit=ft³
